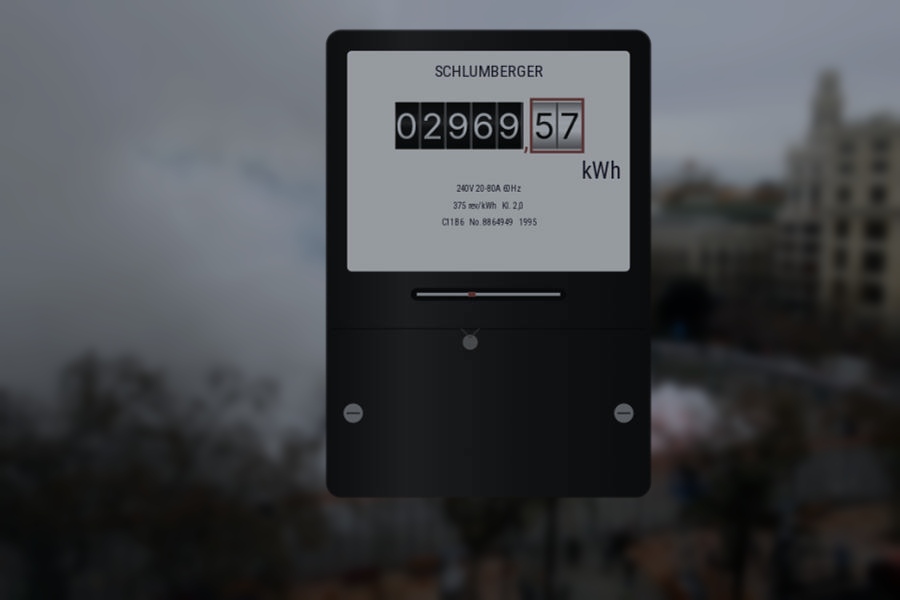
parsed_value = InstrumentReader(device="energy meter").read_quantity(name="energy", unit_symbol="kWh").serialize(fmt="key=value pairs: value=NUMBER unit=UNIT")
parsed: value=2969.57 unit=kWh
